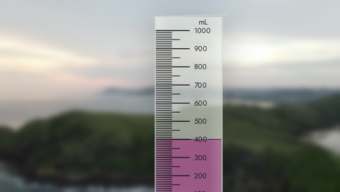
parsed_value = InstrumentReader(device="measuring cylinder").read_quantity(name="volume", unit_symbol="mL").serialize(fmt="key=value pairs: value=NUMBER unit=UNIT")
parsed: value=400 unit=mL
